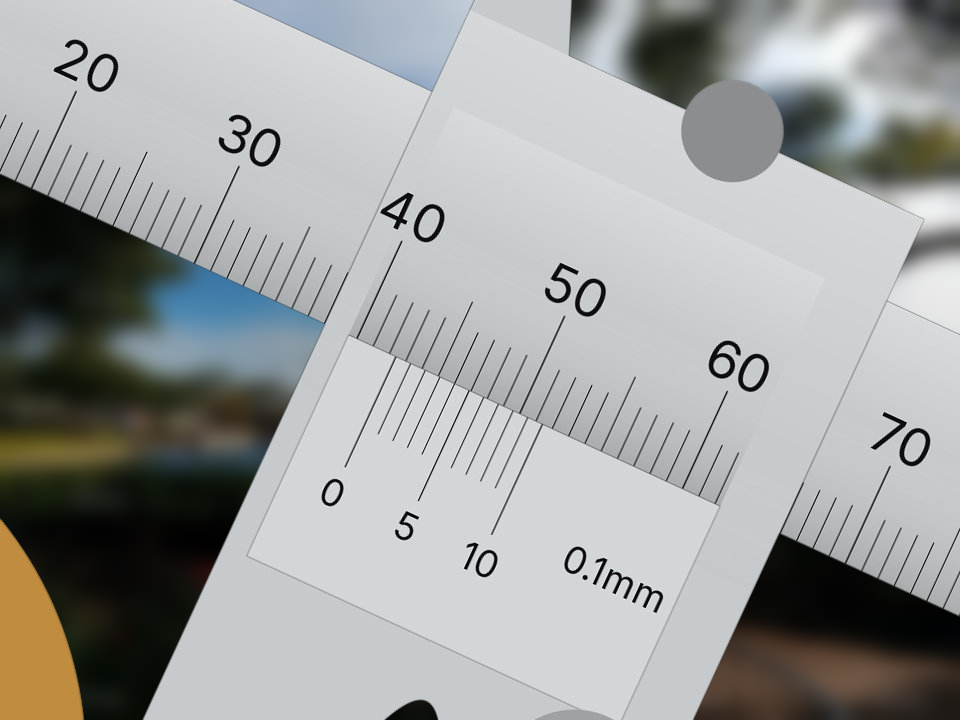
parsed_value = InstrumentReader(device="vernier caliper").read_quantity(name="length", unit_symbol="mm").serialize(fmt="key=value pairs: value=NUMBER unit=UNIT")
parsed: value=42.4 unit=mm
